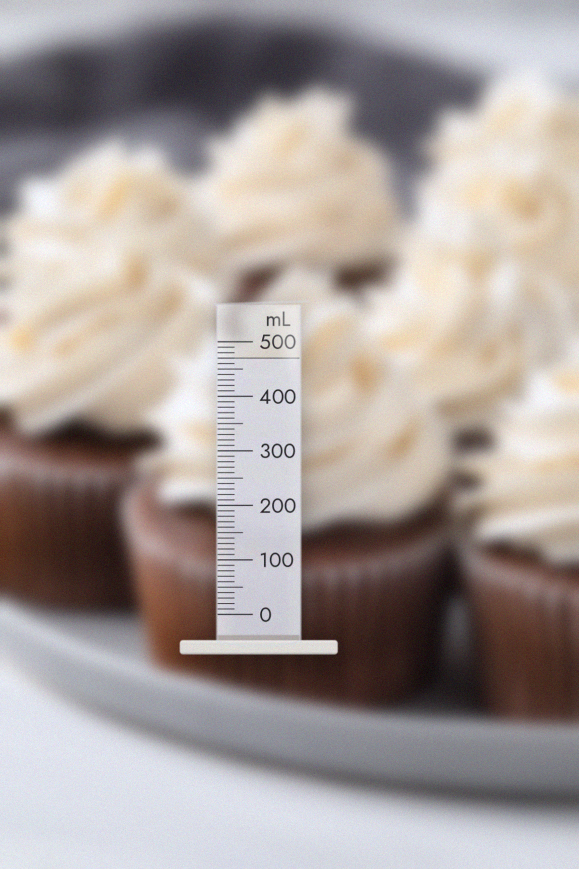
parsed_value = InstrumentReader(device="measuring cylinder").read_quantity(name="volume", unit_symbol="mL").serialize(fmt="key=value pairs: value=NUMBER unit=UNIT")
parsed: value=470 unit=mL
